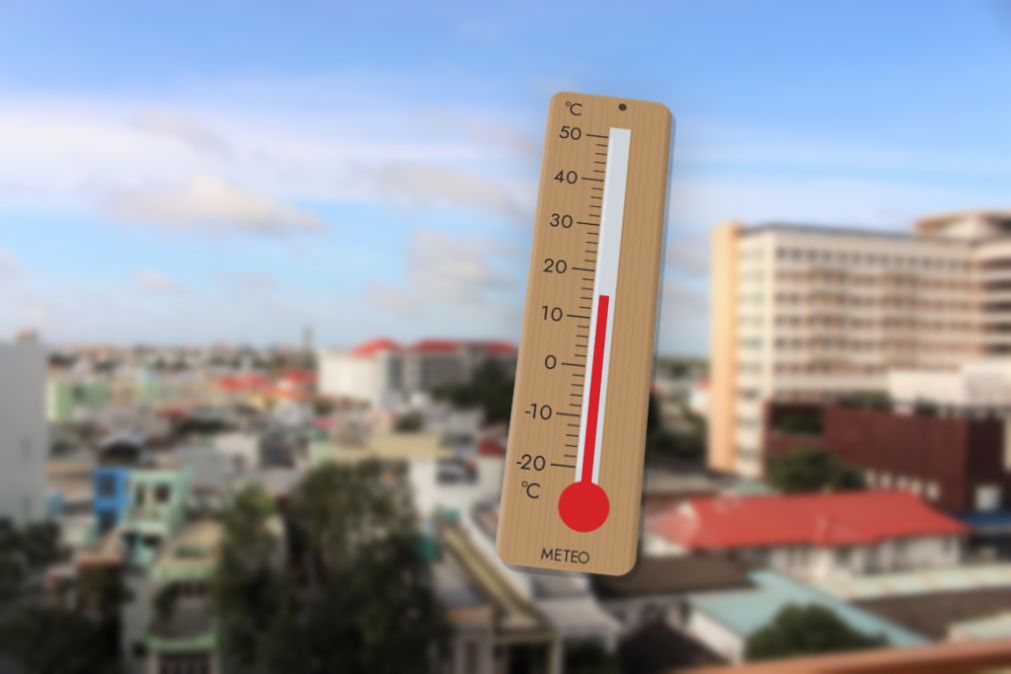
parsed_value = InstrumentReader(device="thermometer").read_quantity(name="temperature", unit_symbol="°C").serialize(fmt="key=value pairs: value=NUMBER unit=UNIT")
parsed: value=15 unit=°C
